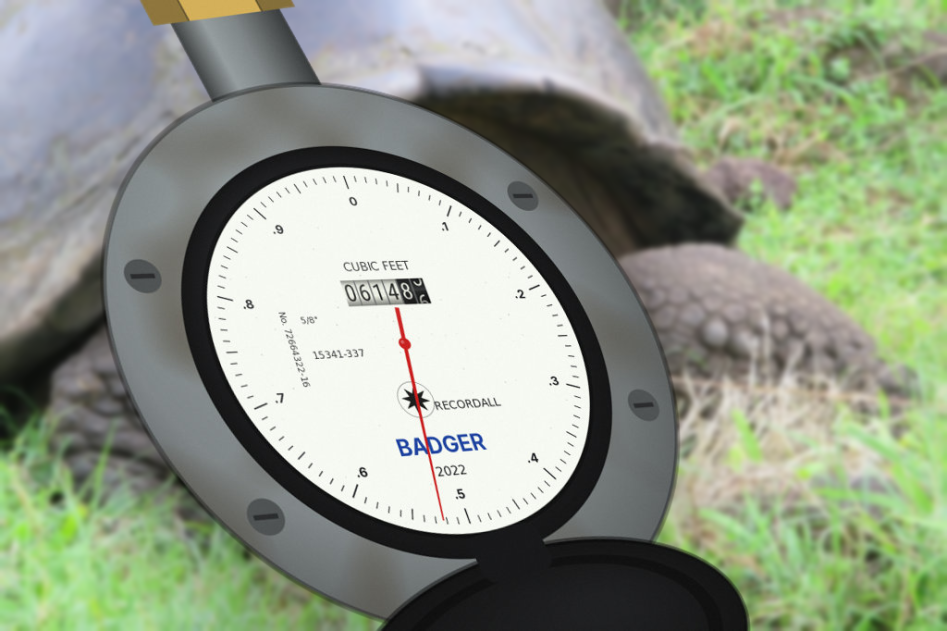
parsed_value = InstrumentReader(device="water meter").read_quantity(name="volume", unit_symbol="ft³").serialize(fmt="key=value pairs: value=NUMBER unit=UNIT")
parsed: value=61485.52 unit=ft³
